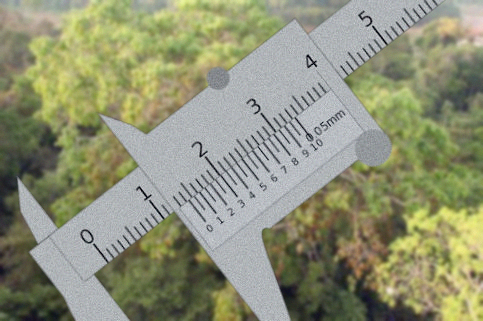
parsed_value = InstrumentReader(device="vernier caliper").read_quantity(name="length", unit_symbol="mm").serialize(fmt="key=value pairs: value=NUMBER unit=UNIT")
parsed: value=14.4 unit=mm
